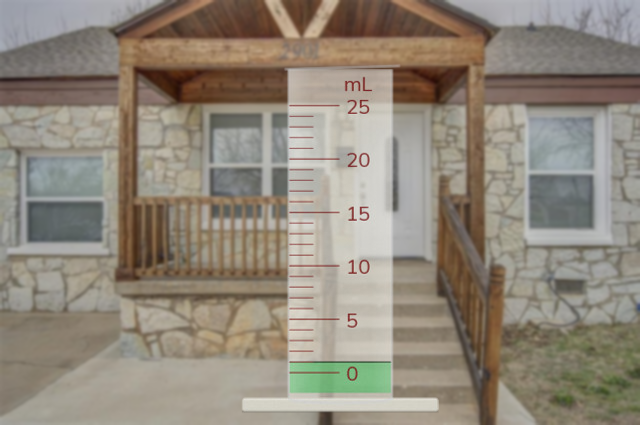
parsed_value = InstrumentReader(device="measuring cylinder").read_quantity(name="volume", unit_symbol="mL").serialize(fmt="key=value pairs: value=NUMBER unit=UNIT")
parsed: value=1 unit=mL
